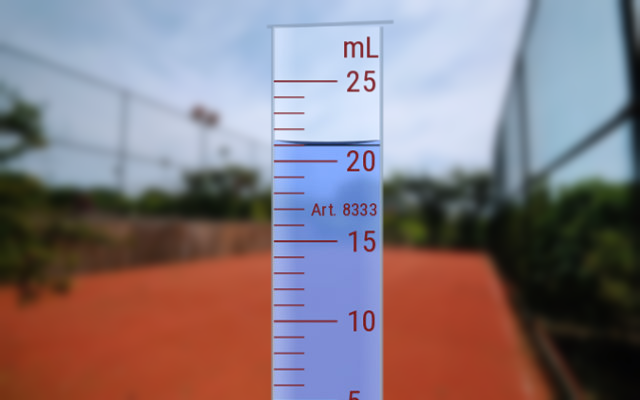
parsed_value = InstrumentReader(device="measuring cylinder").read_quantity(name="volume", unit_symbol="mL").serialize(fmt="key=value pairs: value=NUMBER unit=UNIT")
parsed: value=21 unit=mL
